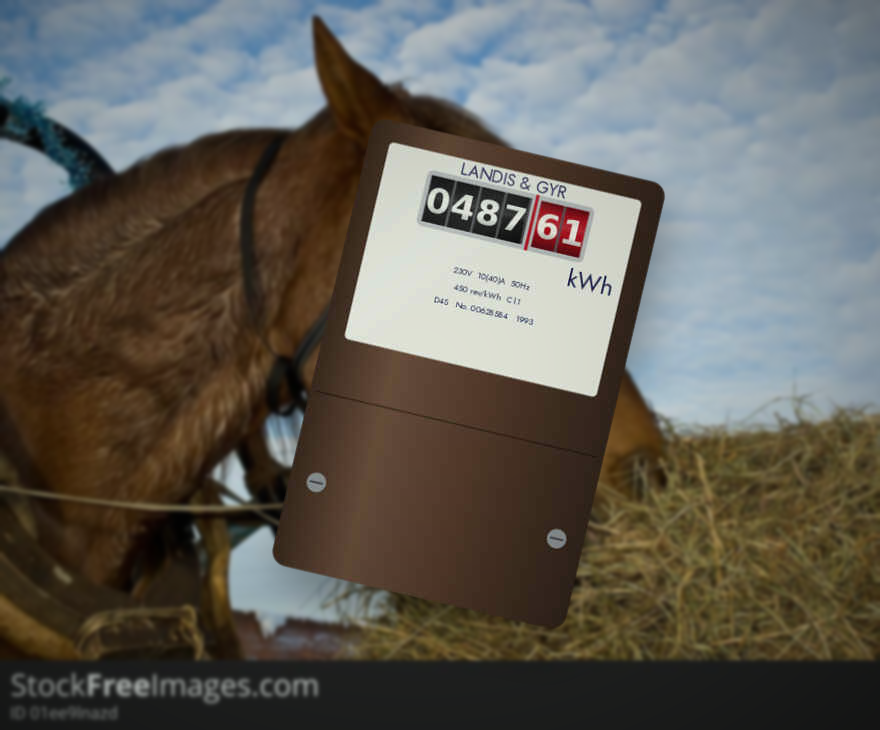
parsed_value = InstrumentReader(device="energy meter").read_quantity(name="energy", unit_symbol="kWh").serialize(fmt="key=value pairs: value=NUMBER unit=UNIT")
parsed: value=487.61 unit=kWh
